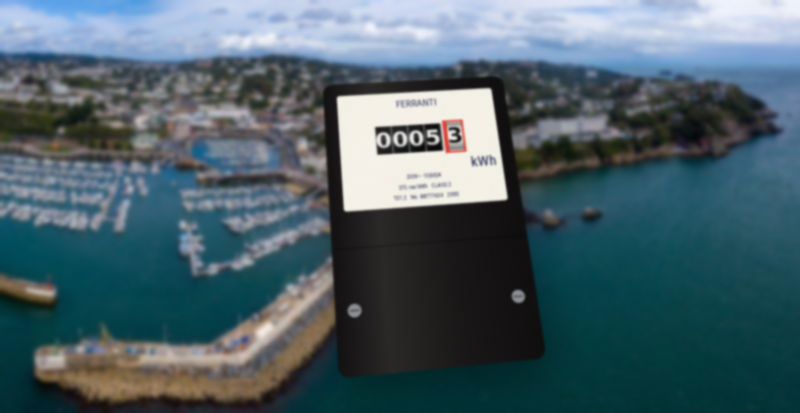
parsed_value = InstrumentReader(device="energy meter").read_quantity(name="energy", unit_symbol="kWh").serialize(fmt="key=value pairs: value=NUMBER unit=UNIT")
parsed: value=5.3 unit=kWh
